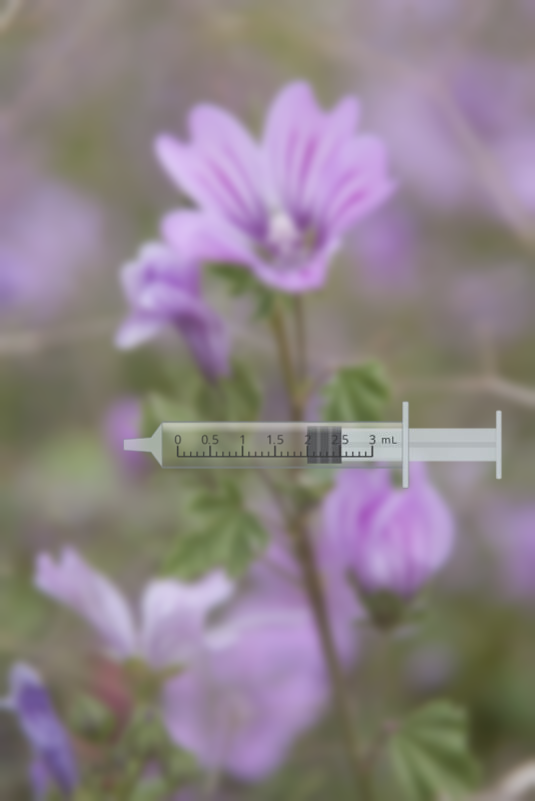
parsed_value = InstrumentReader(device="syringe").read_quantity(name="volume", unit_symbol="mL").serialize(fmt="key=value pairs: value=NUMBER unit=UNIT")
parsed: value=2 unit=mL
